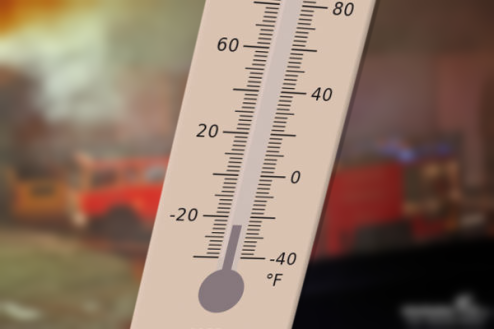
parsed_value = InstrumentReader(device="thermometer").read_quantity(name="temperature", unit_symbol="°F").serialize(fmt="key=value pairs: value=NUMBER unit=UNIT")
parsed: value=-24 unit=°F
